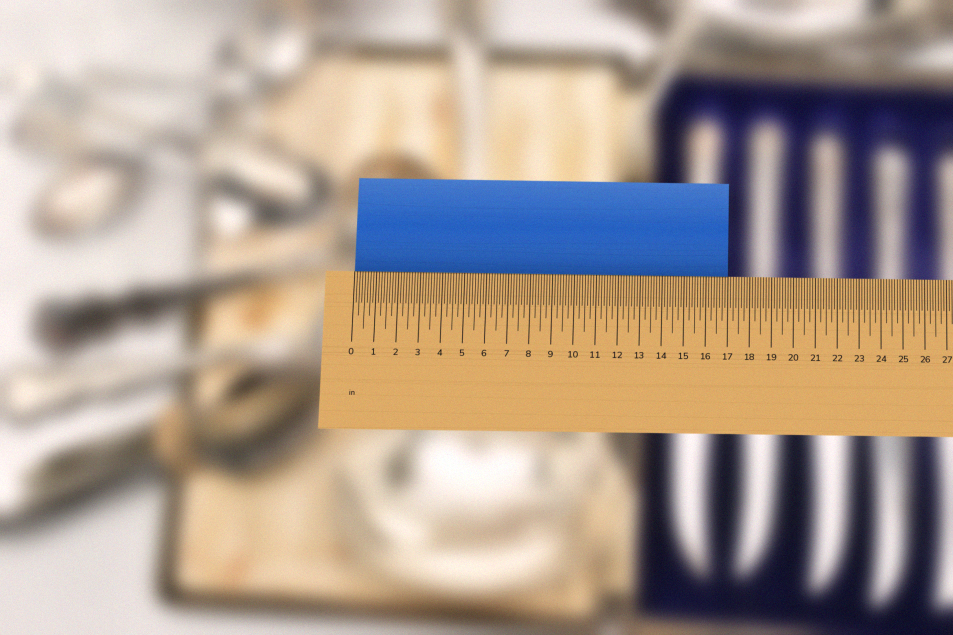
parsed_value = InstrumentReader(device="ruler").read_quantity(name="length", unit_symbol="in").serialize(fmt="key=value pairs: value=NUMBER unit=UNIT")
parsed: value=17 unit=in
